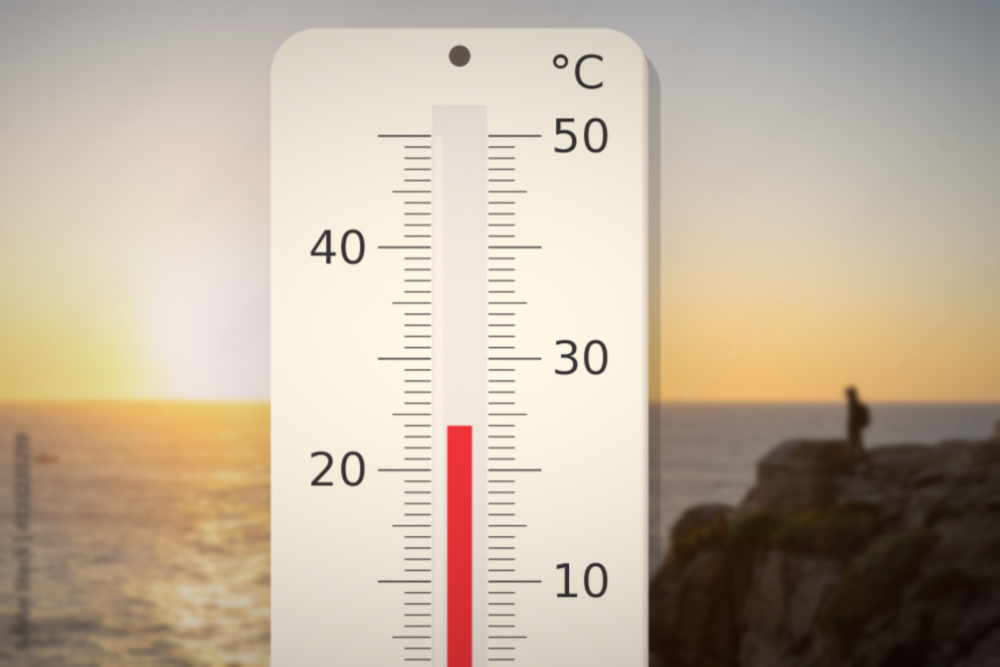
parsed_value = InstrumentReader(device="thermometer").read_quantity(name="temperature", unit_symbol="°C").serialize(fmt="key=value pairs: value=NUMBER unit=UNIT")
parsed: value=24 unit=°C
